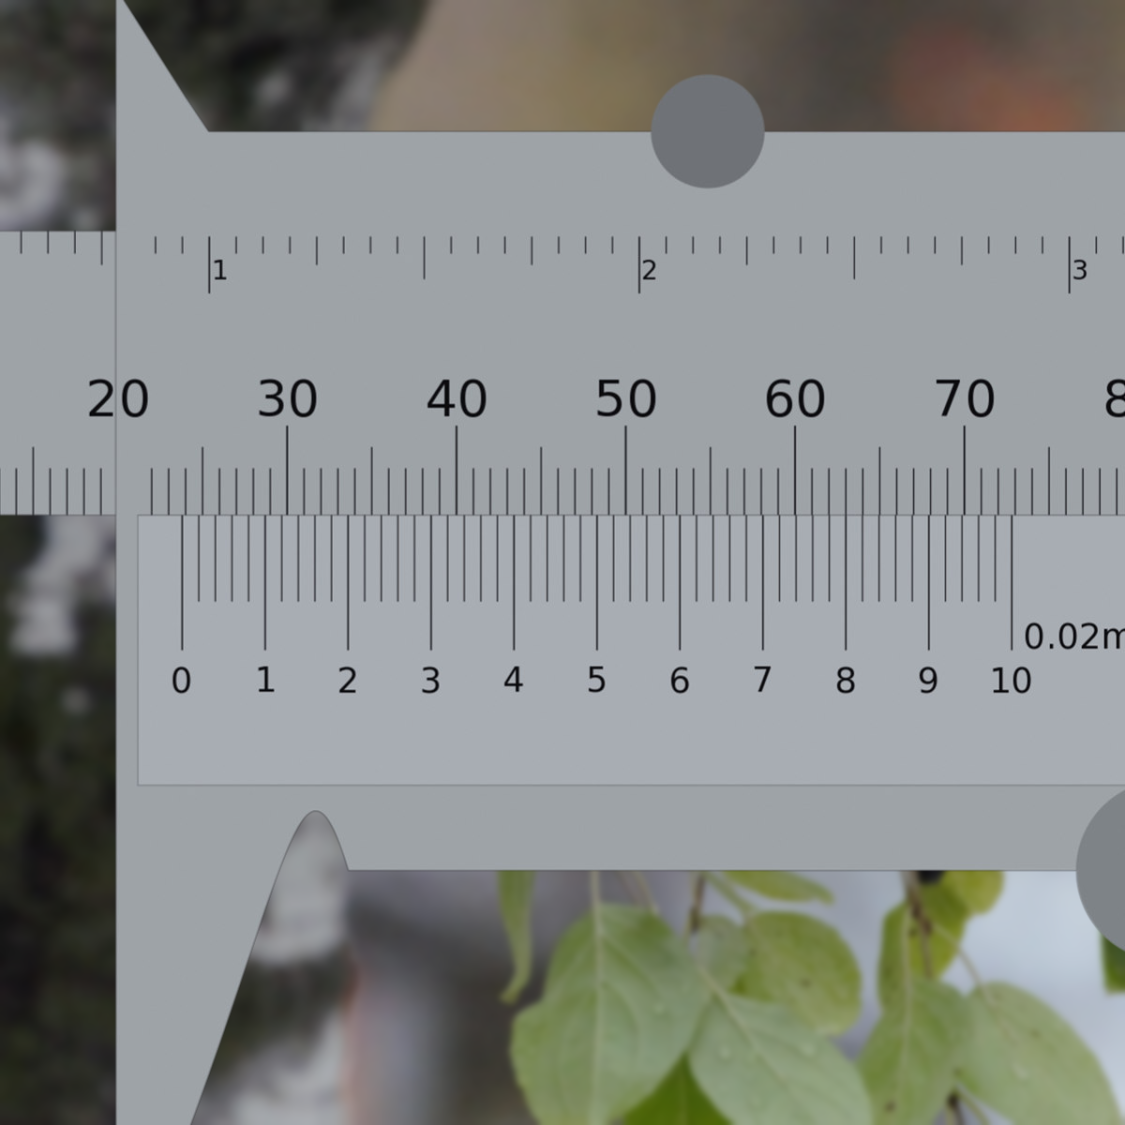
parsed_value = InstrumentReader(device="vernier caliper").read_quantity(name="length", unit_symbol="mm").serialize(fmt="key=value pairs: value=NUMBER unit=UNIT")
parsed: value=23.8 unit=mm
